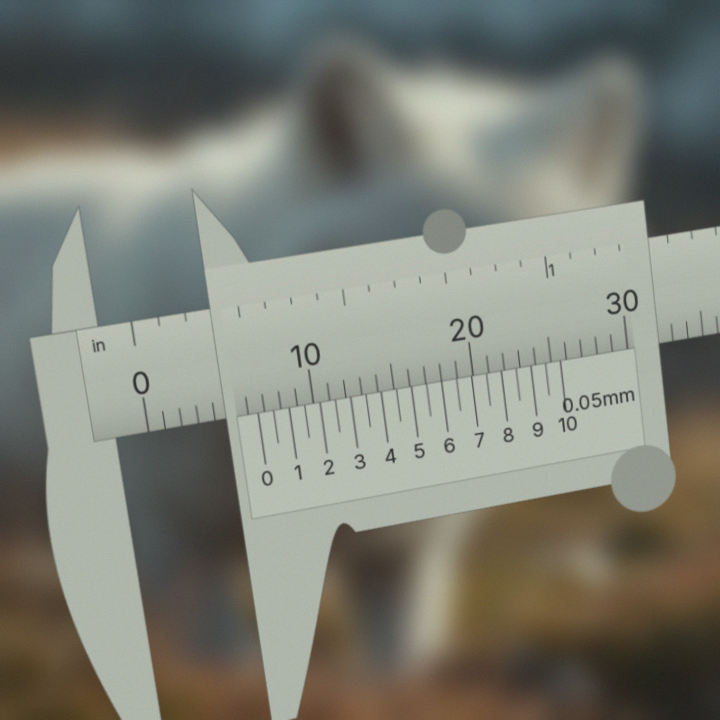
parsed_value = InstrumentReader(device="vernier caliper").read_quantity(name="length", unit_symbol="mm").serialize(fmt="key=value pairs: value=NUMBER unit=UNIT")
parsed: value=6.6 unit=mm
